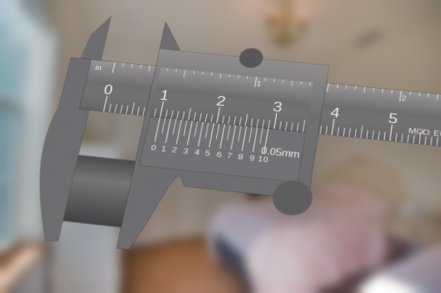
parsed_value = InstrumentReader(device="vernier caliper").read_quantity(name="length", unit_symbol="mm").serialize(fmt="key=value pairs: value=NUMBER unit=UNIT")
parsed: value=10.0 unit=mm
